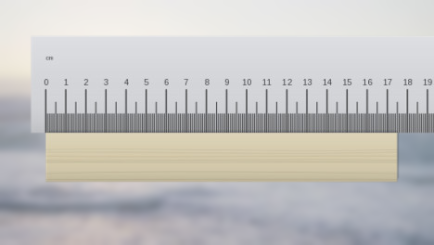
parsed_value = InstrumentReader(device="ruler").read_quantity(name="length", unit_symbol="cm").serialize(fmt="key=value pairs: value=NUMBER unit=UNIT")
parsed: value=17.5 unit=cm
